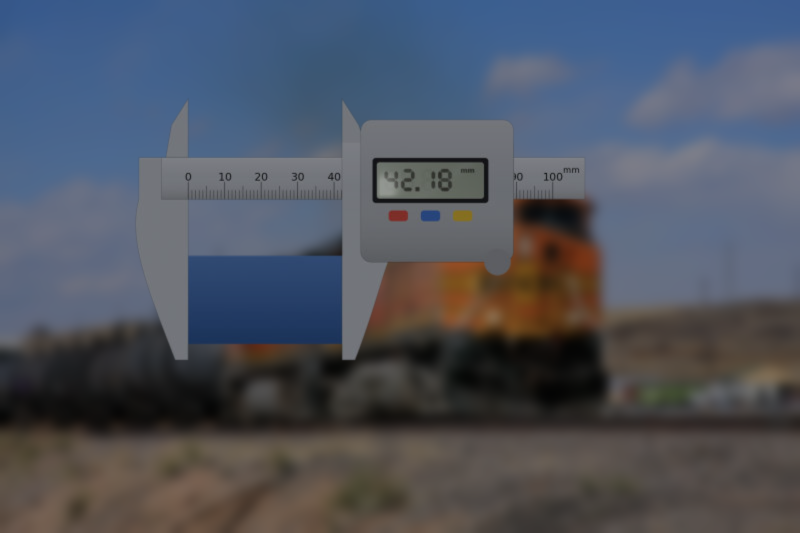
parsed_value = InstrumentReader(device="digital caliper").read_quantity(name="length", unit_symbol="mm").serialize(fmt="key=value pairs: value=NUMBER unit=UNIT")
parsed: value=42.18 unit=mm
